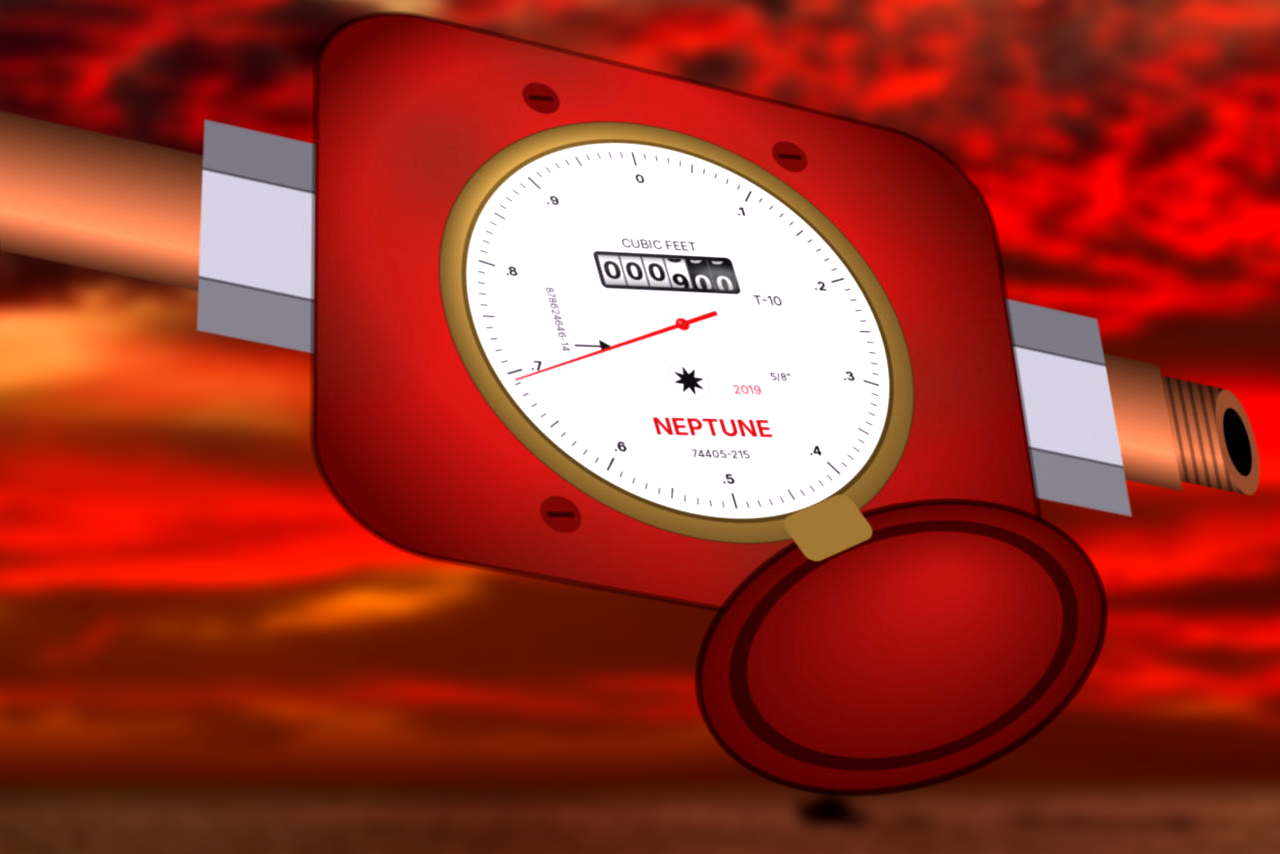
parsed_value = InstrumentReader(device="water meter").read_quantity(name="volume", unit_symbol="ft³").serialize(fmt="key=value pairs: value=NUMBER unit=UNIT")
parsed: value=899.69 unit=ft³
